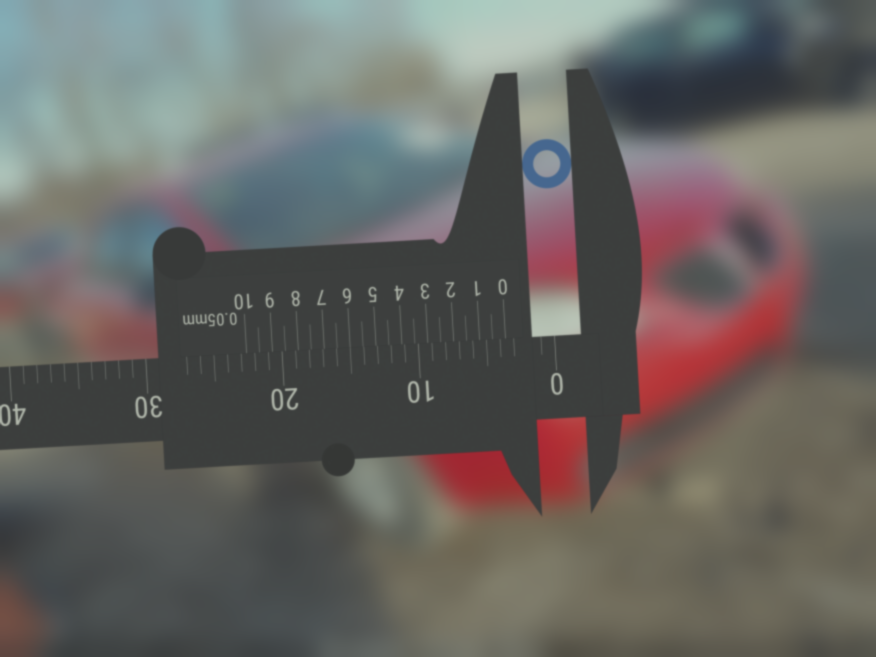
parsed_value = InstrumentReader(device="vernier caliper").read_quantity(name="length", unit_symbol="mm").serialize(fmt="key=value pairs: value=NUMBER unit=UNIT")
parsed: value=3.6 unit=mm
